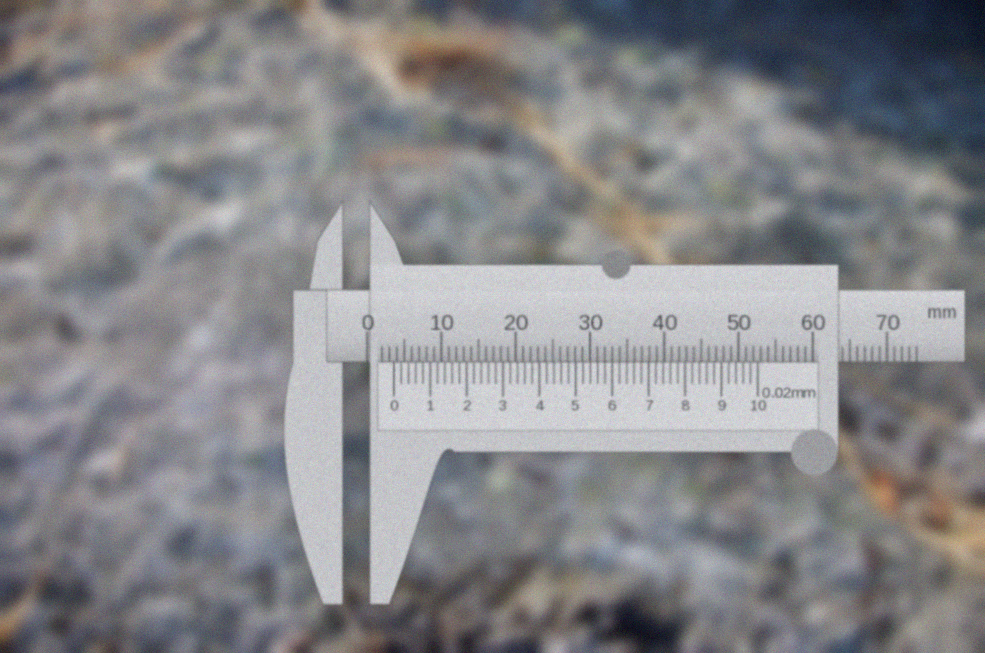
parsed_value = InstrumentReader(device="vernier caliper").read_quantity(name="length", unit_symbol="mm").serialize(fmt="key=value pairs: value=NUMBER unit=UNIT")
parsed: value=3.6 unit=mm
